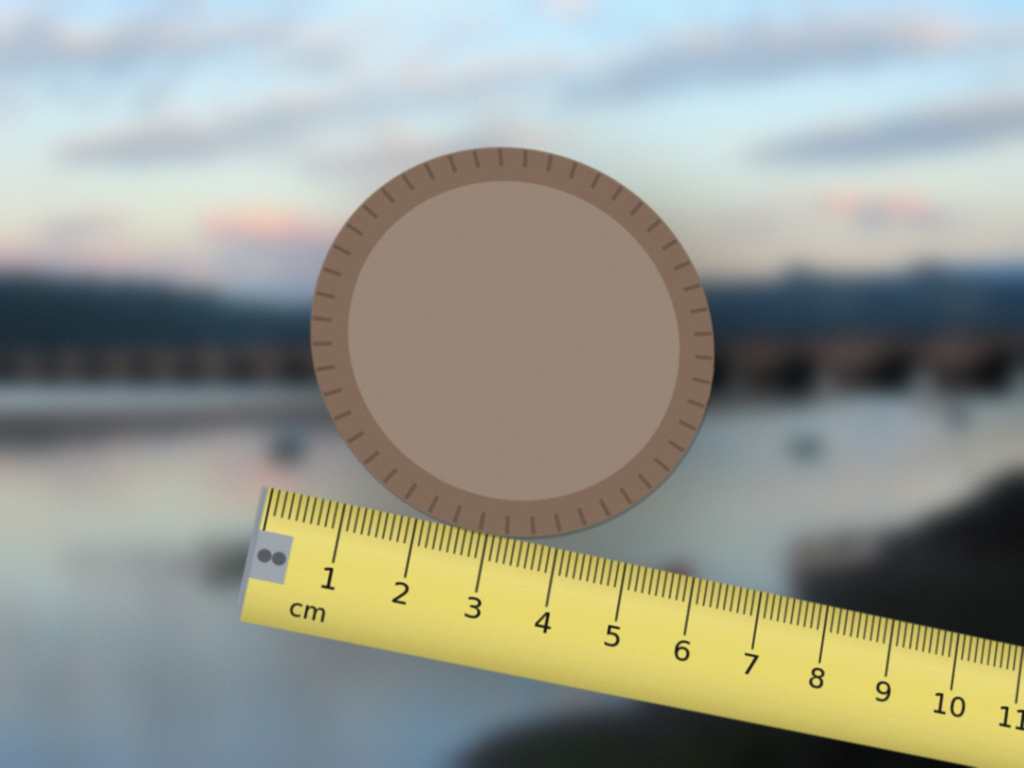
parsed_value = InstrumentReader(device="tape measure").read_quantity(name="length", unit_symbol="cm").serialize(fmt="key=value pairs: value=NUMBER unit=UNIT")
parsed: value=5.8 unit=cm
